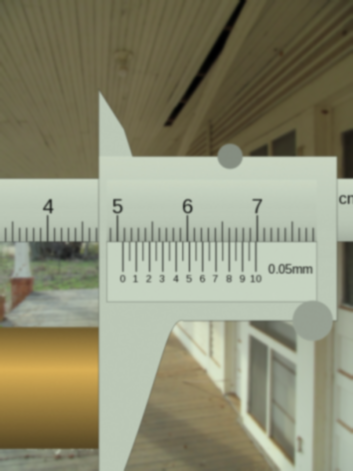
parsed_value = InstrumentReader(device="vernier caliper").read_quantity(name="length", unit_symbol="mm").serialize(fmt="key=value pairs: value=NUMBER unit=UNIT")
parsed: value=50.8 unit=mm
